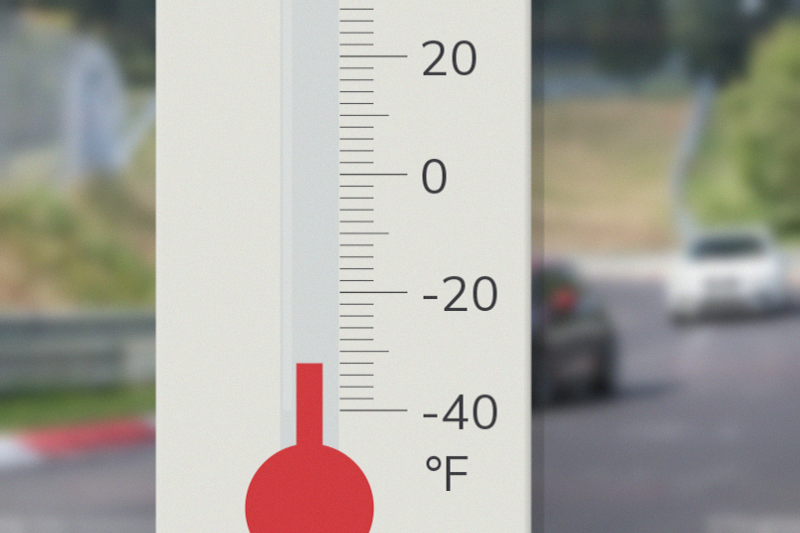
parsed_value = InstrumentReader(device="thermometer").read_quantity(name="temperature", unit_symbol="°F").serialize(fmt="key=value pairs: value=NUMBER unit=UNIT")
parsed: value=-32 unit=°F
